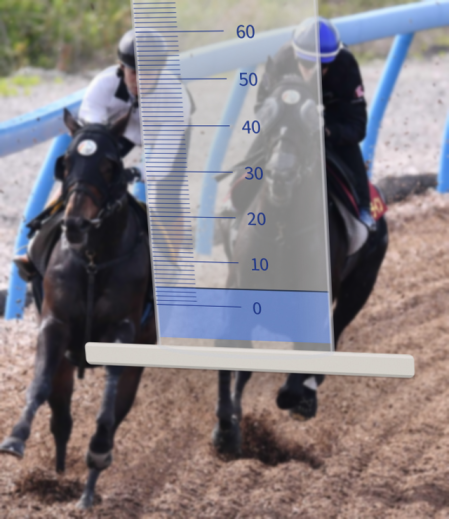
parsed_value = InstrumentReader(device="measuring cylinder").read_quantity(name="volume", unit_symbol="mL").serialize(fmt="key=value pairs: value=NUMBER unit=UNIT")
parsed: value=4 unit=mL
